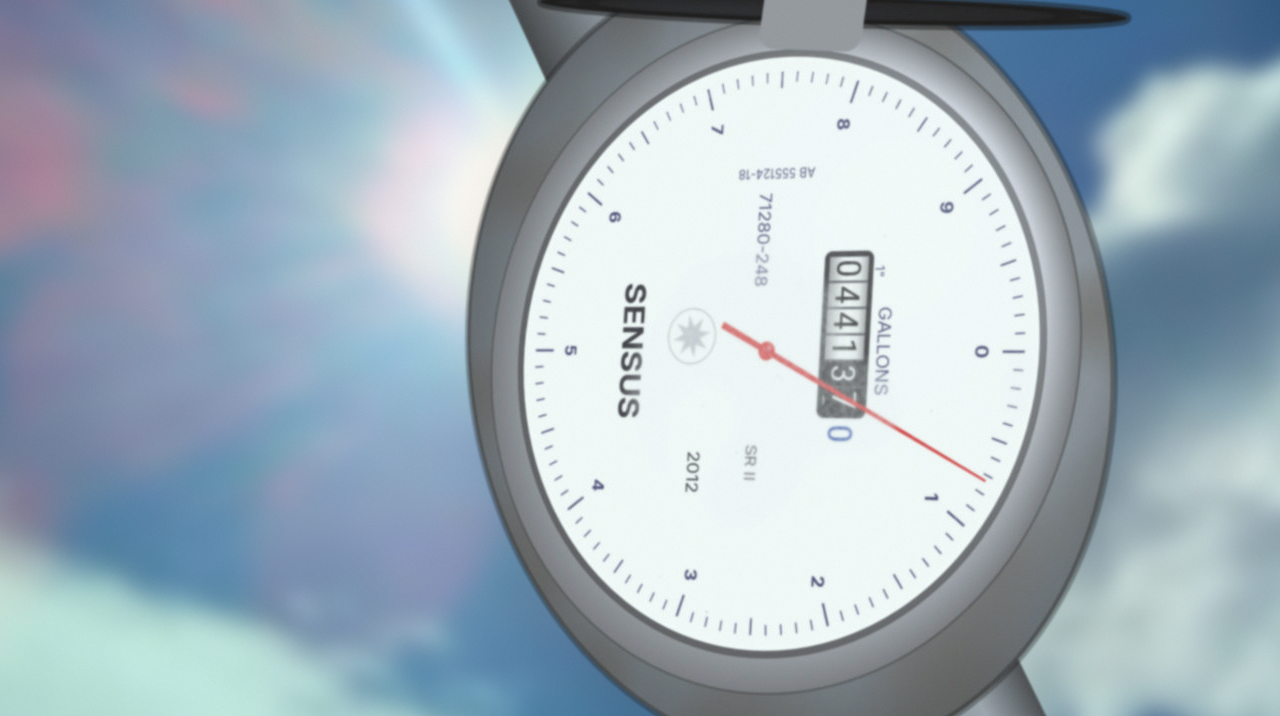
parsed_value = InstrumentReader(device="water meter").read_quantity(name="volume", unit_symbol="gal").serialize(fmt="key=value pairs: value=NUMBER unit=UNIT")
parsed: value=441370.7 unit=gal
